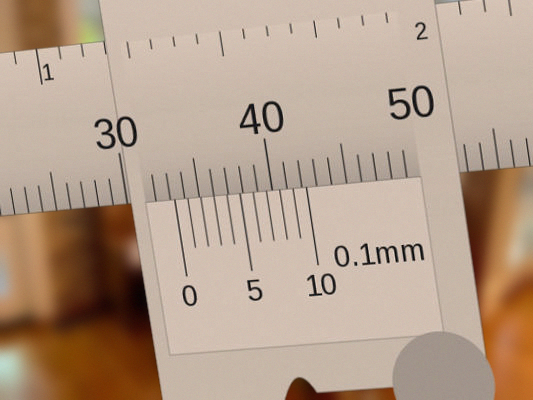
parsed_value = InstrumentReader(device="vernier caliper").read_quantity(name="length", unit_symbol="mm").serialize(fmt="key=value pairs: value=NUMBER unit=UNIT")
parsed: value=33.3 unit=mm
